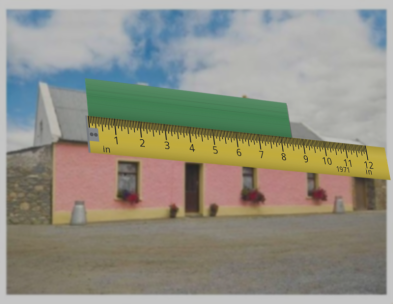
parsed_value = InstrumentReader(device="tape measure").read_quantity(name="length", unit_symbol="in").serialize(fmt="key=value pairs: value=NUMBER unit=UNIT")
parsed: value=8.5 unit=in
